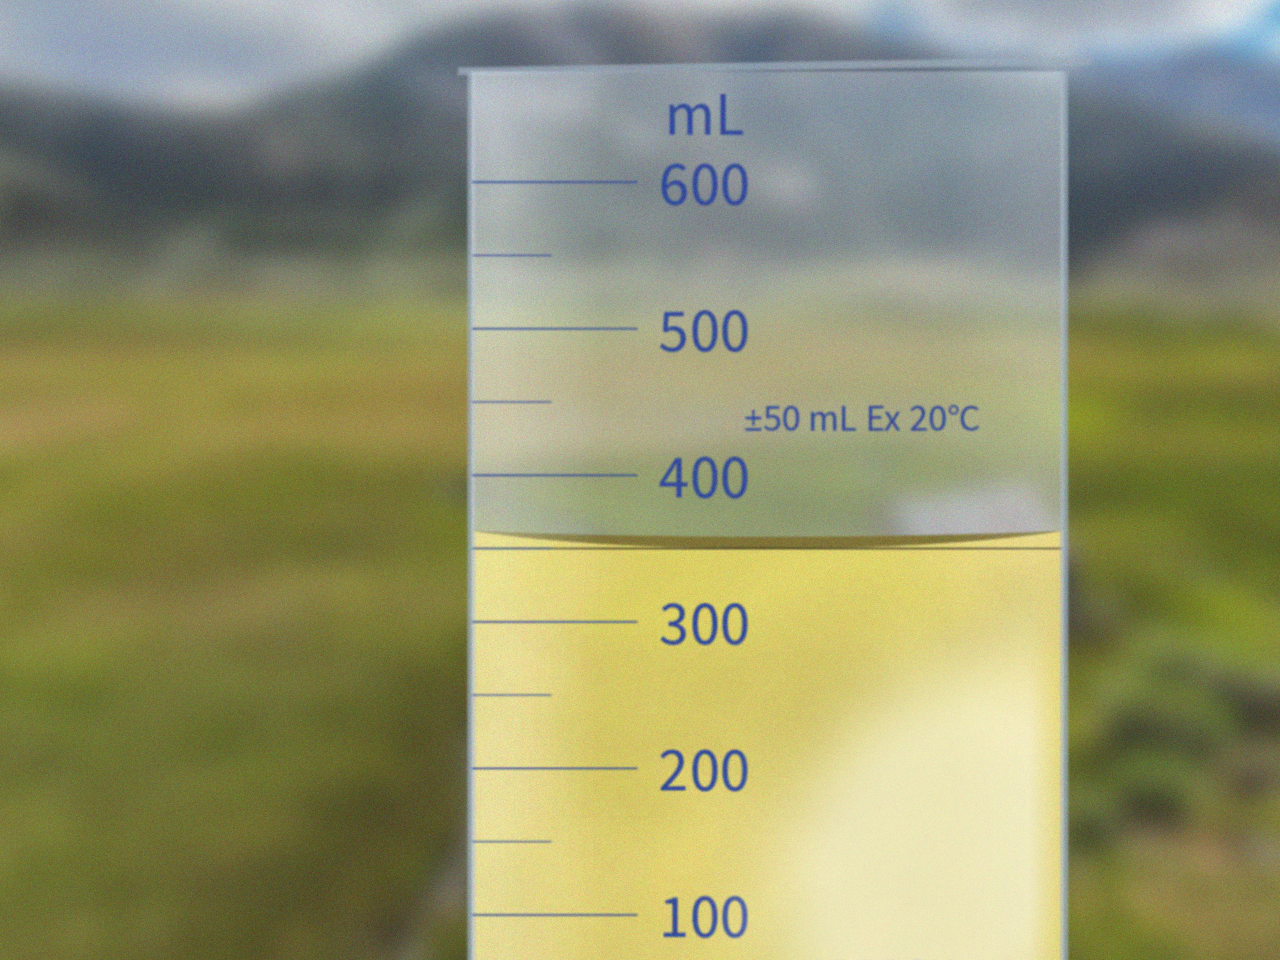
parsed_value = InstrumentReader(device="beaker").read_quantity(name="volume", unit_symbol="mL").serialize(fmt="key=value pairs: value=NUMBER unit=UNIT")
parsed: value=350 unit=mL
